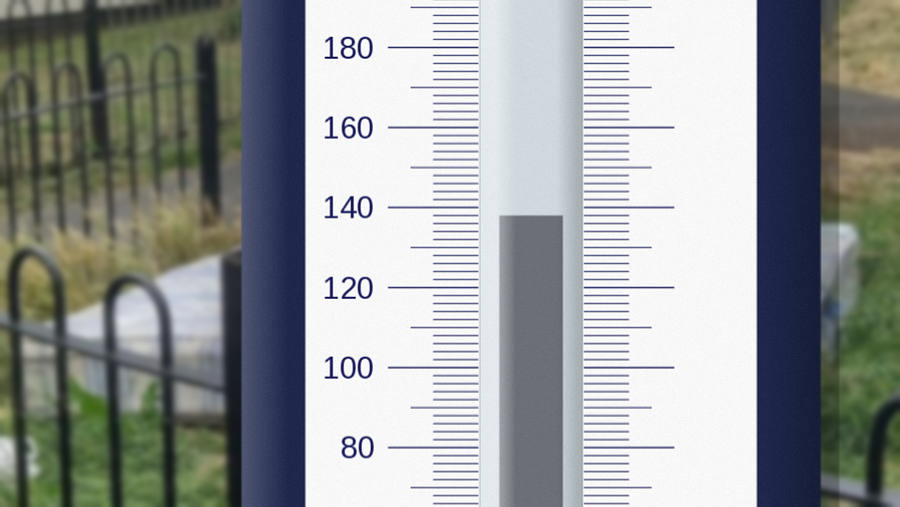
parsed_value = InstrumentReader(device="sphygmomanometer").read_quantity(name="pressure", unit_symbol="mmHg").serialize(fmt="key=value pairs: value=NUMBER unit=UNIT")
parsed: value=138 unit=mmHg
